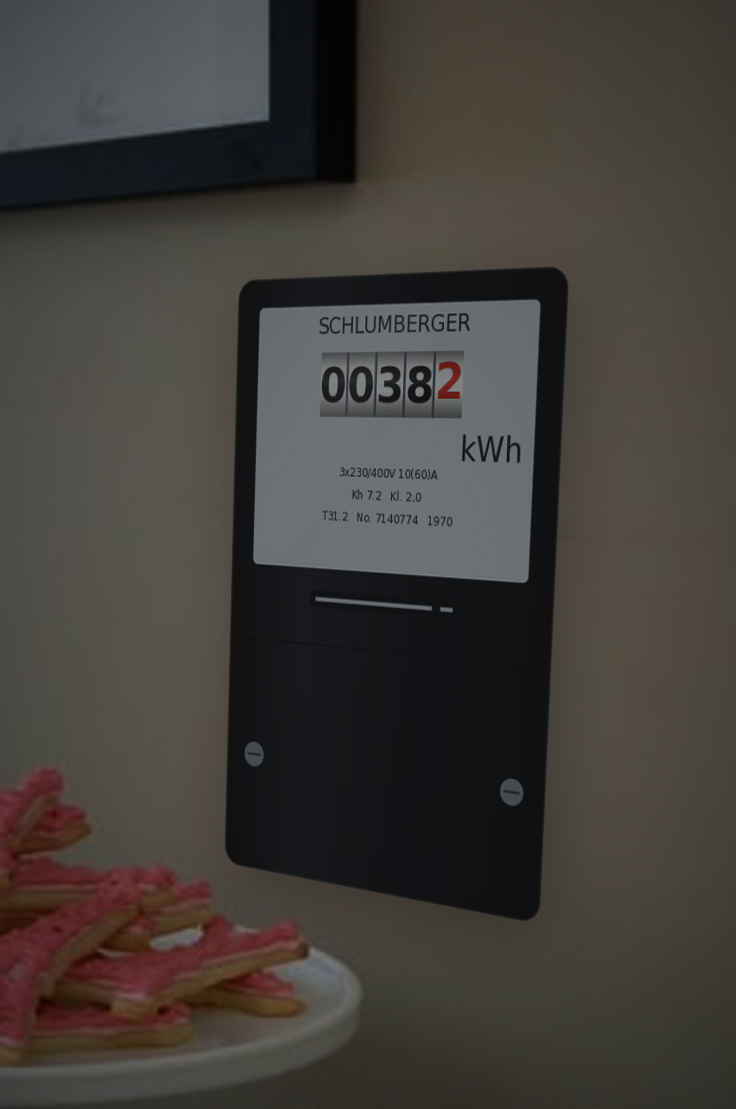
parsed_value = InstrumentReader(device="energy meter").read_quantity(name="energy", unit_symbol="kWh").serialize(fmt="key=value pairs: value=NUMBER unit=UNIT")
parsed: value=38.2 unit=kWh
